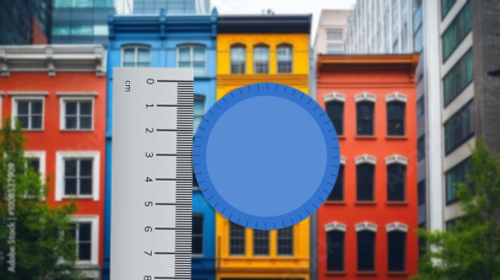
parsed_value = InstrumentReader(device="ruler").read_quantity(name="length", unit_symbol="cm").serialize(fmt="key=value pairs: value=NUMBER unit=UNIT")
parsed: value=6 unit=cm
